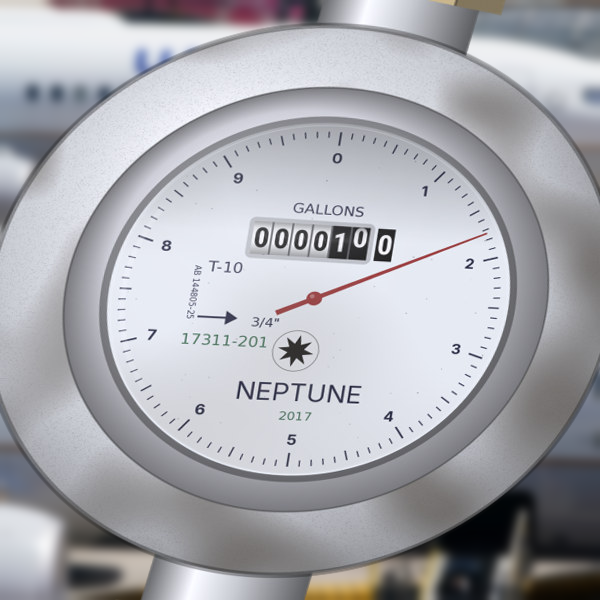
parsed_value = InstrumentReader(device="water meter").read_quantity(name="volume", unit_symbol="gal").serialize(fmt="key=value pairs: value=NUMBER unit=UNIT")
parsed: value=101.7 unit=gal
